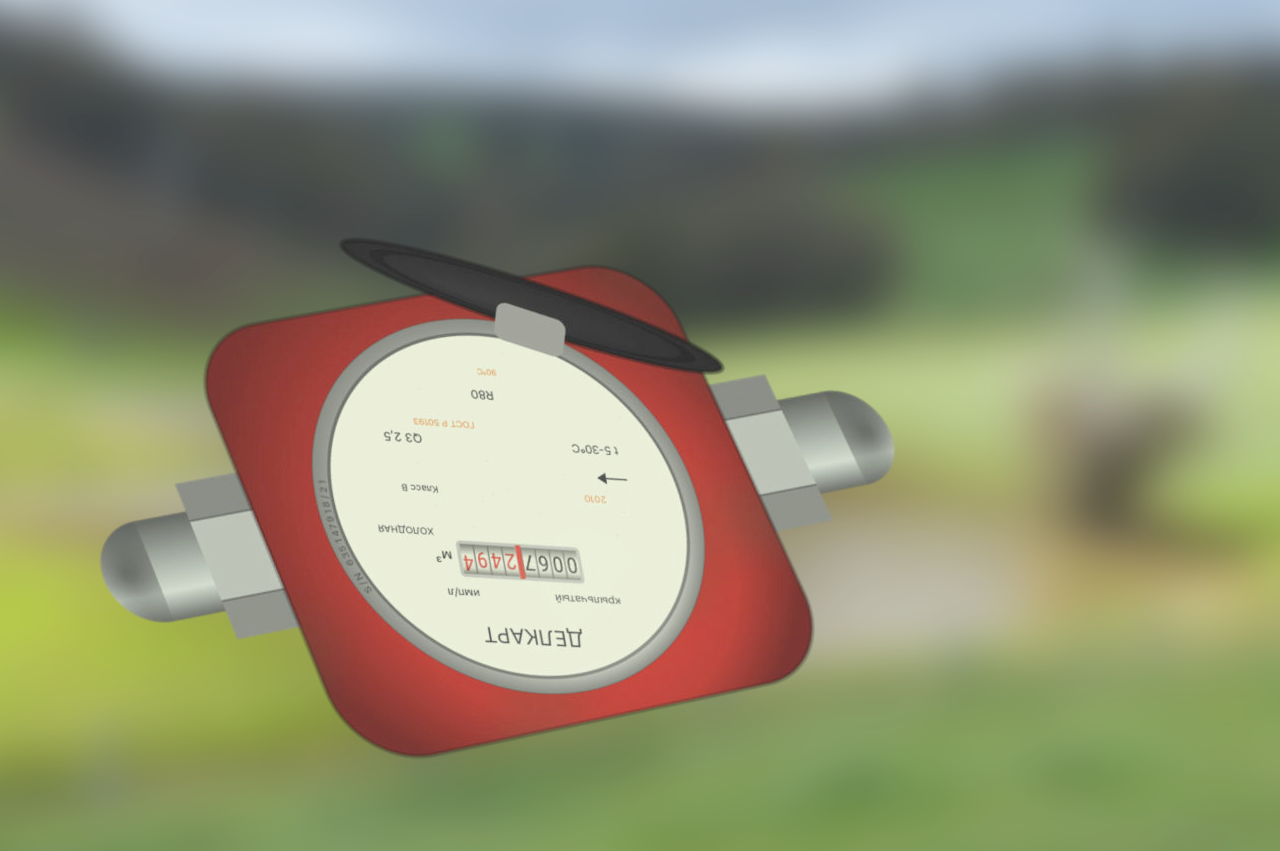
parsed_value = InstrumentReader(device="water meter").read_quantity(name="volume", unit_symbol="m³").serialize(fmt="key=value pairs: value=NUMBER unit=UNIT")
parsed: value=67.2494 unit=m³
